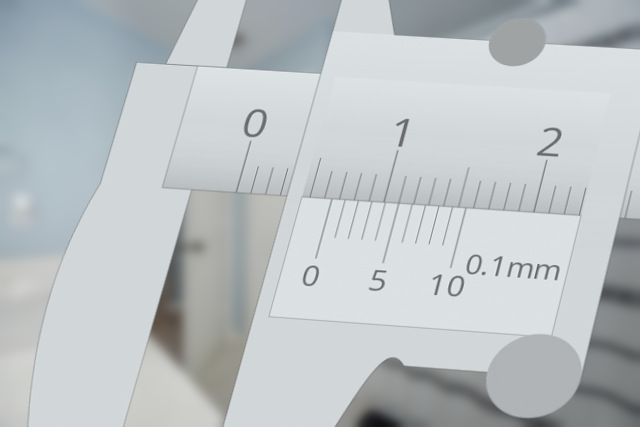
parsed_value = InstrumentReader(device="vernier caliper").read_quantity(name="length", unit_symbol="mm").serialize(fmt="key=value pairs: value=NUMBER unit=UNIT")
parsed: value=6.5 unit=mm
